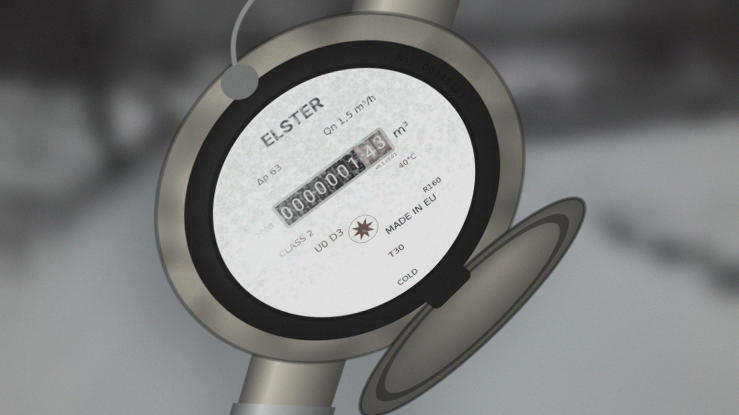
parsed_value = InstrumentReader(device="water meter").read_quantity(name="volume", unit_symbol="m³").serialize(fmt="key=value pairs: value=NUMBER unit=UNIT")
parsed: value=1.43 unit=m³
